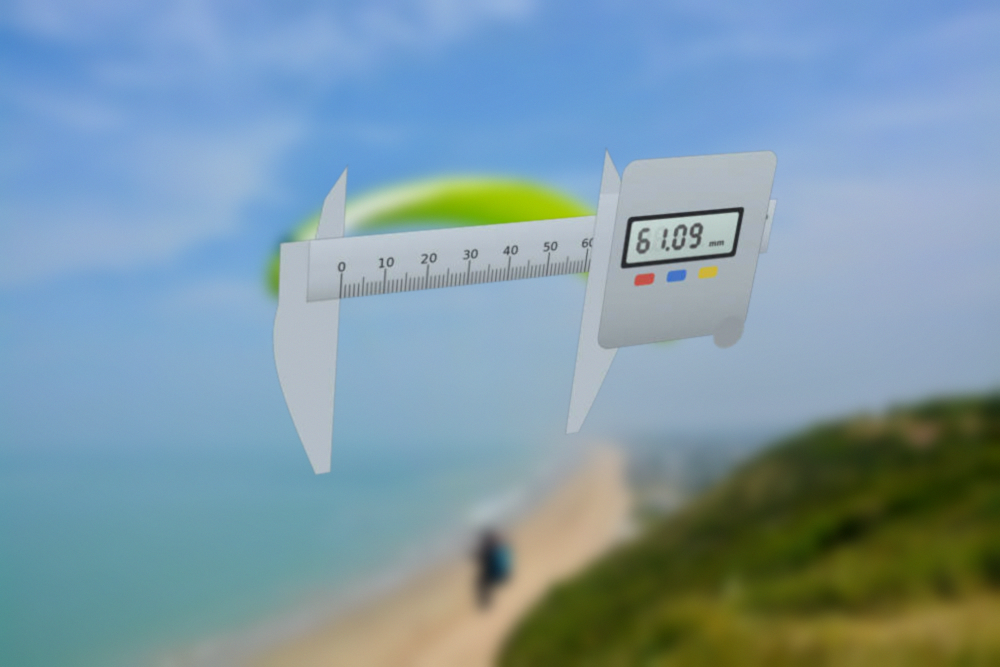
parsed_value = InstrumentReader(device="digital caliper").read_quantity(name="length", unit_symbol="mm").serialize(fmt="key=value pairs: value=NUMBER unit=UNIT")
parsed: value=61.09 unit=mm
